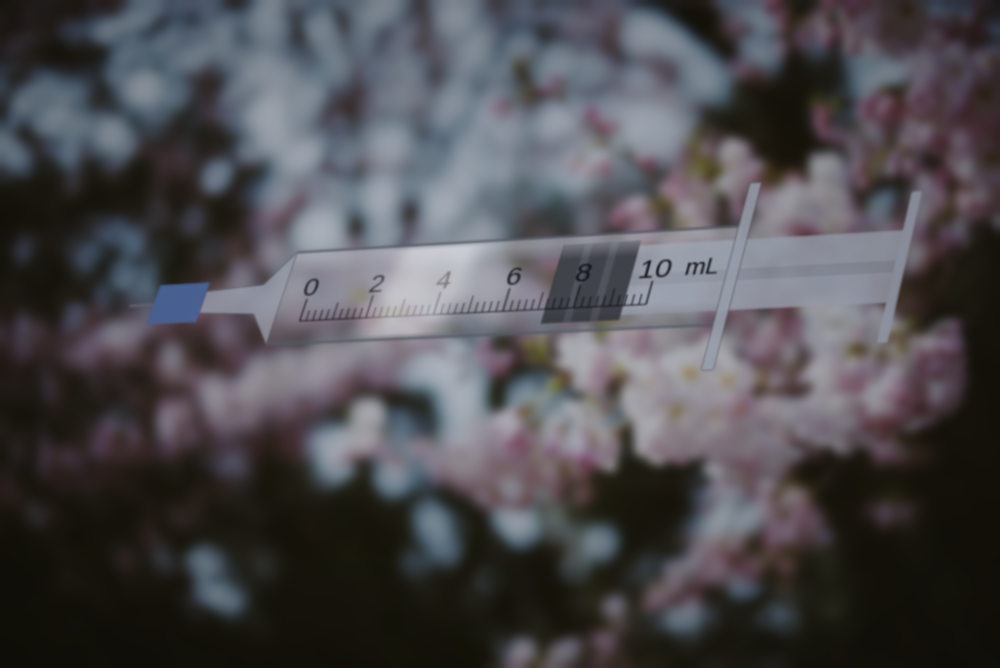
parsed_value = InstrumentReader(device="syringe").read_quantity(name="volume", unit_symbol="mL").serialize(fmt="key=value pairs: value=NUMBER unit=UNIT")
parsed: value=7.2 unit=mL
